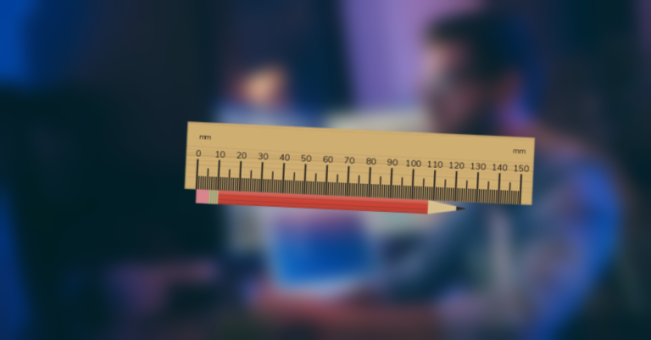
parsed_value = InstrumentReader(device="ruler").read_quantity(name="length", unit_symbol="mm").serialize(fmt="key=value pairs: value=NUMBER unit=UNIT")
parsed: value=125 unit=mm
